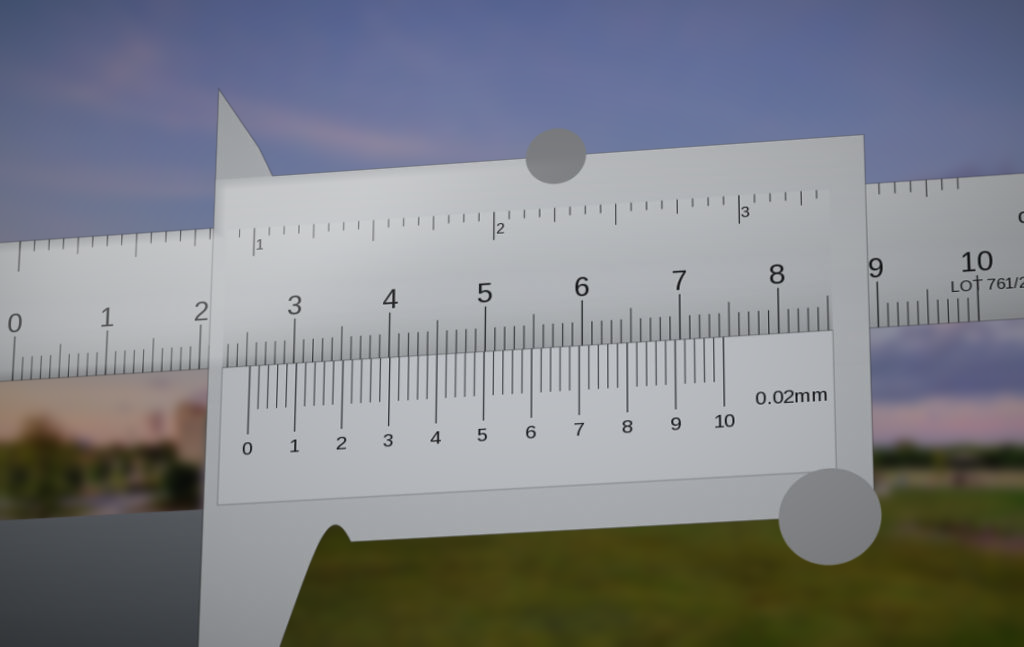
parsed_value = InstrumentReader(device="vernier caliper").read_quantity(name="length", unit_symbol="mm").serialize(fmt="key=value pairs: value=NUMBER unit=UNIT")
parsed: value=25.4 unit=mm
